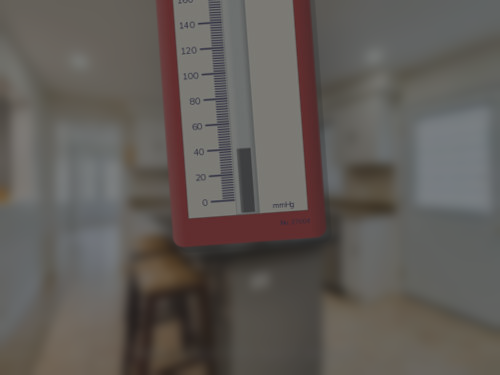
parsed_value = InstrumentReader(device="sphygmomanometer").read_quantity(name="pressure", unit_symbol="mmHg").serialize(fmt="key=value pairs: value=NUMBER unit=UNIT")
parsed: value=40 unit=mmHg
